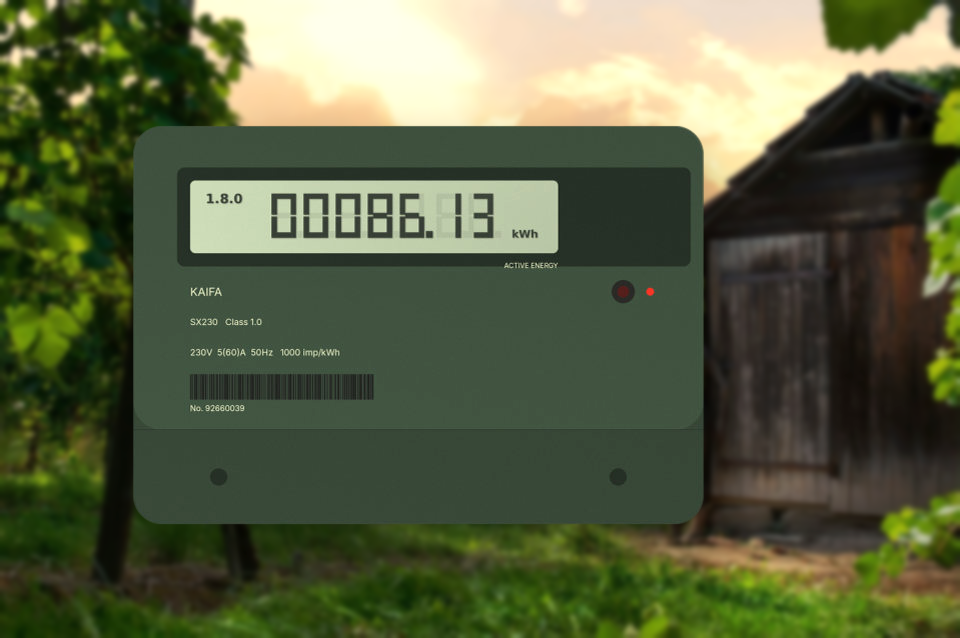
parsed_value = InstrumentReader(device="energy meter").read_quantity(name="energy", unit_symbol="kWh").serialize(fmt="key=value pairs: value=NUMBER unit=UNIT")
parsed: value=86.13 unit=kWh
